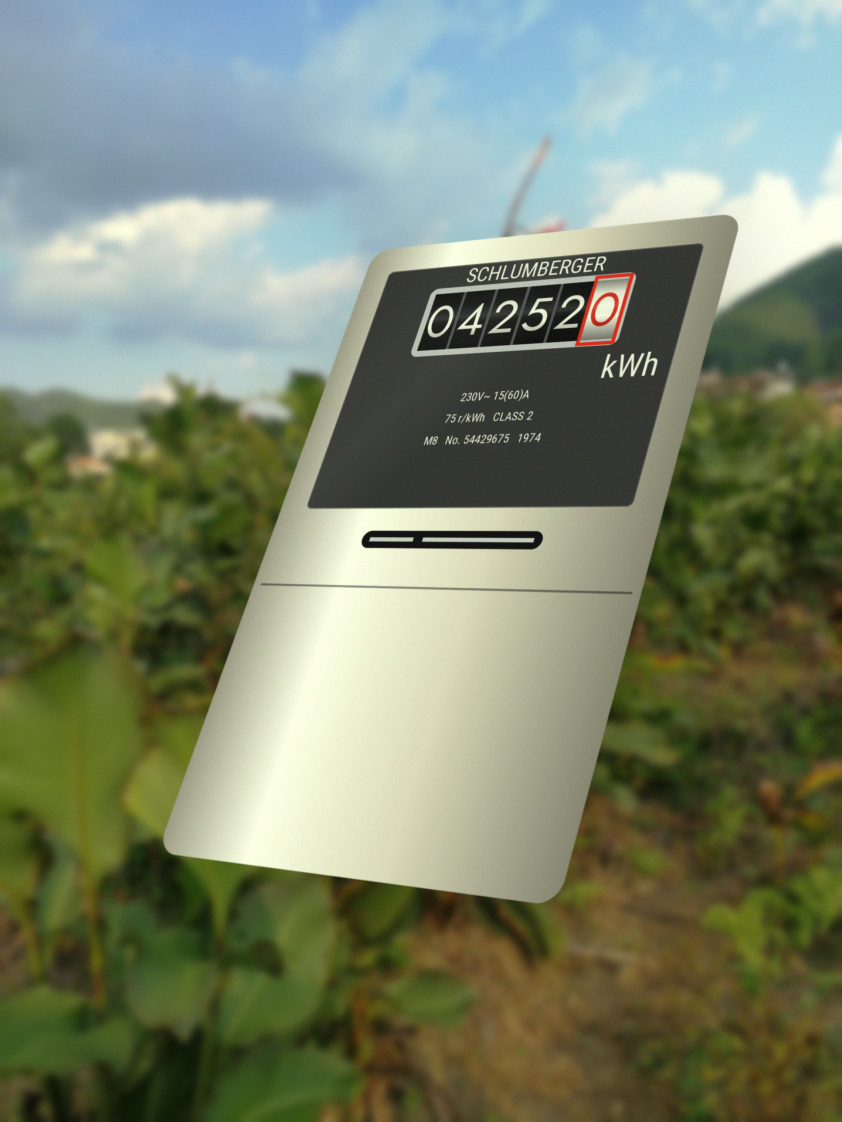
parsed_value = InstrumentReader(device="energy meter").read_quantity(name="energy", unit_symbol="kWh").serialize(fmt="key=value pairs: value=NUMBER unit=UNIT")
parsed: value=4252.0 unit=kWh
